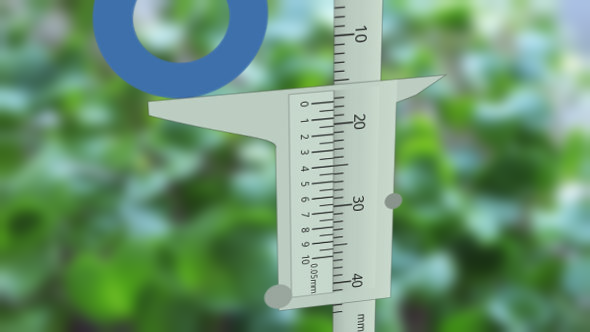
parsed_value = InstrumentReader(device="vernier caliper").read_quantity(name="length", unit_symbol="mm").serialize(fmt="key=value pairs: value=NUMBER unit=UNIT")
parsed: value=17.4 unit=mm
